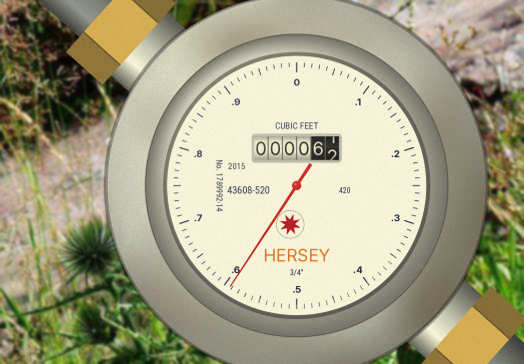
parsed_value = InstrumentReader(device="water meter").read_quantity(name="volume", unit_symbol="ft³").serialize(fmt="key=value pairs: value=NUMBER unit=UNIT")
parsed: value=61.59 unit=ft³
